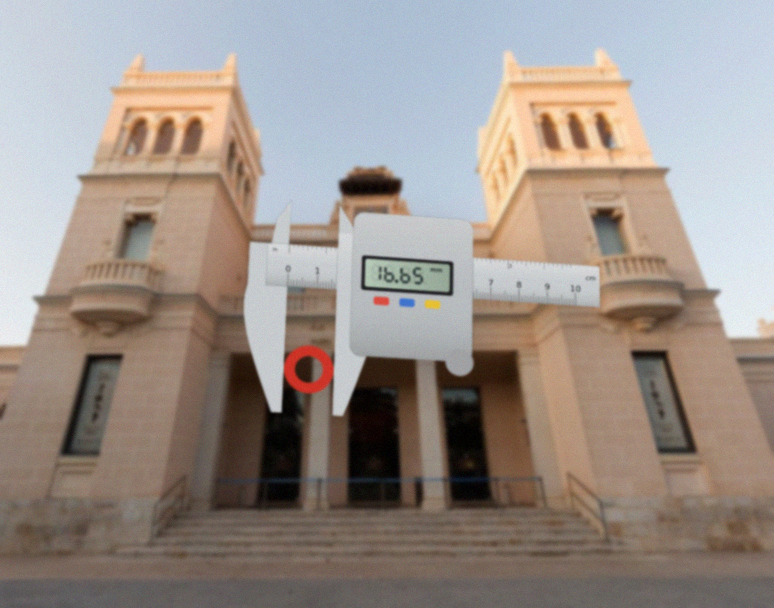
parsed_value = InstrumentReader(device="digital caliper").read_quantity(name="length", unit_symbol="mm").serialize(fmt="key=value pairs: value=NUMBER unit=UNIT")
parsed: value=16.65 unit=mm
